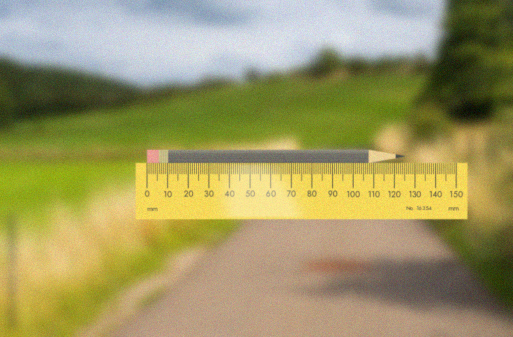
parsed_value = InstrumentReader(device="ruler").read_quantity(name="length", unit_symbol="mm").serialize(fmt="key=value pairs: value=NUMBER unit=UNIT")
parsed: value=125 unit=mm
